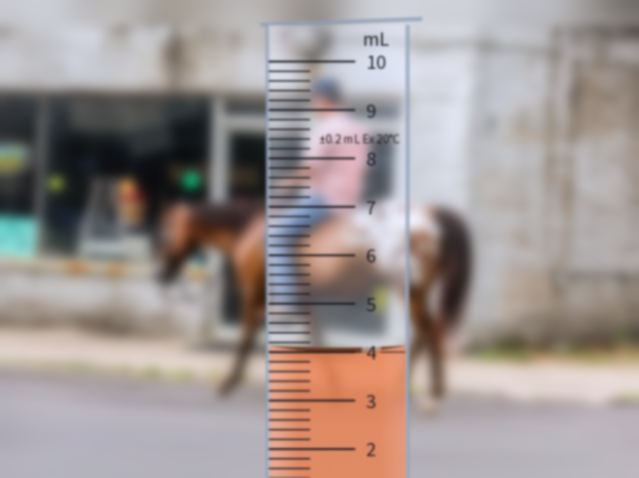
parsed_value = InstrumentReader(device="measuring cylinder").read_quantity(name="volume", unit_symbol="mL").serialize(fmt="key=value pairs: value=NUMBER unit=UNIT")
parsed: value=4 unit=mL
